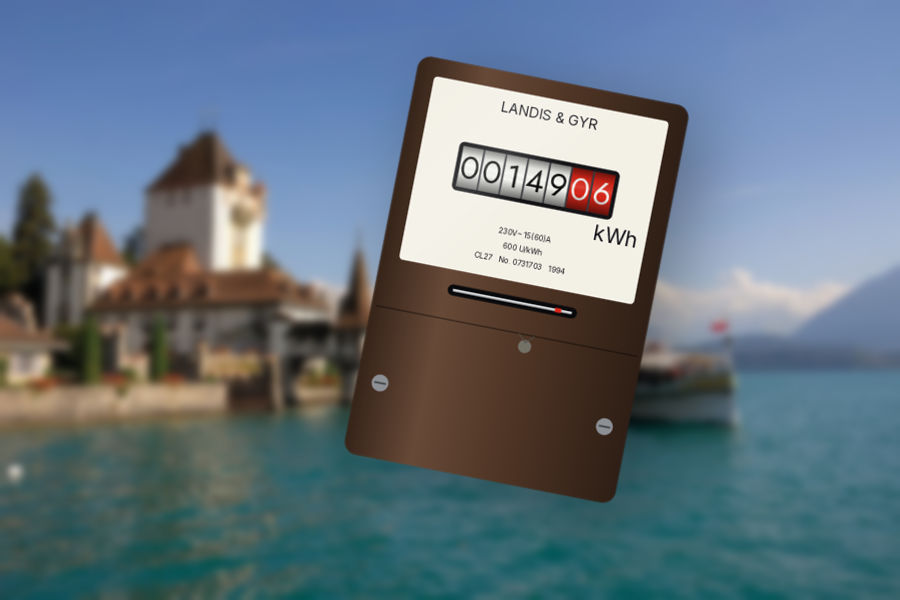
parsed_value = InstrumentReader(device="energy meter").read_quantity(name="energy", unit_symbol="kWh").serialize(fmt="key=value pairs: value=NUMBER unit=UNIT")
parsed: value=149.06 unit=kWh
